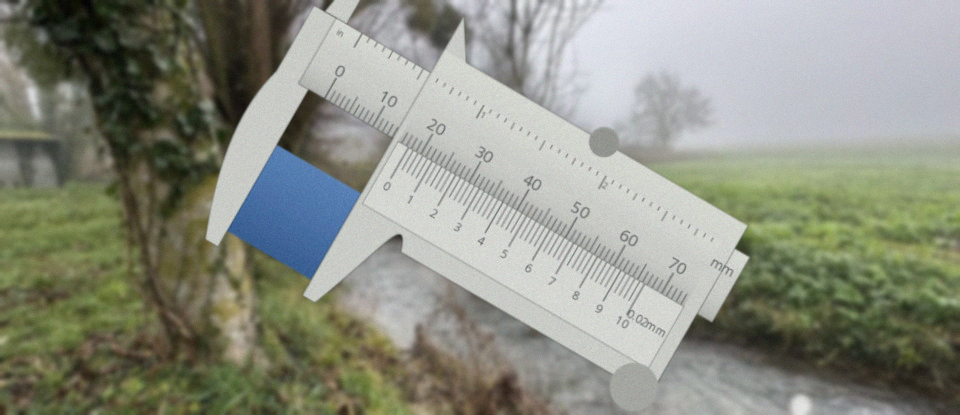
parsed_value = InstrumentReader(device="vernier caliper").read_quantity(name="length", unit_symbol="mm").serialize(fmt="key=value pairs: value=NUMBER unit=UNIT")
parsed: value=17.5 unit=mm
